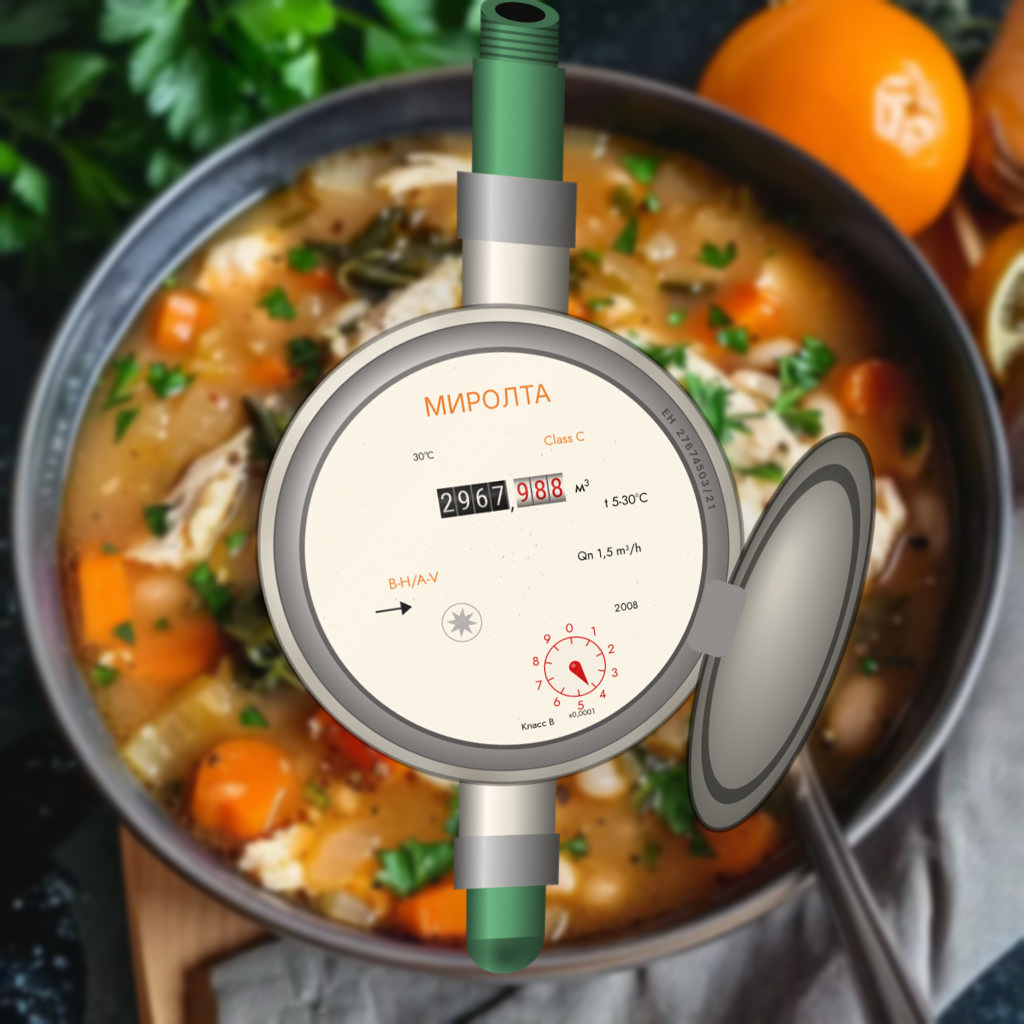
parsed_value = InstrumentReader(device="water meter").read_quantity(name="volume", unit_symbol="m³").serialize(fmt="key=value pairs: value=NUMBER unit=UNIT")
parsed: value=2967.9884 unit=m³
